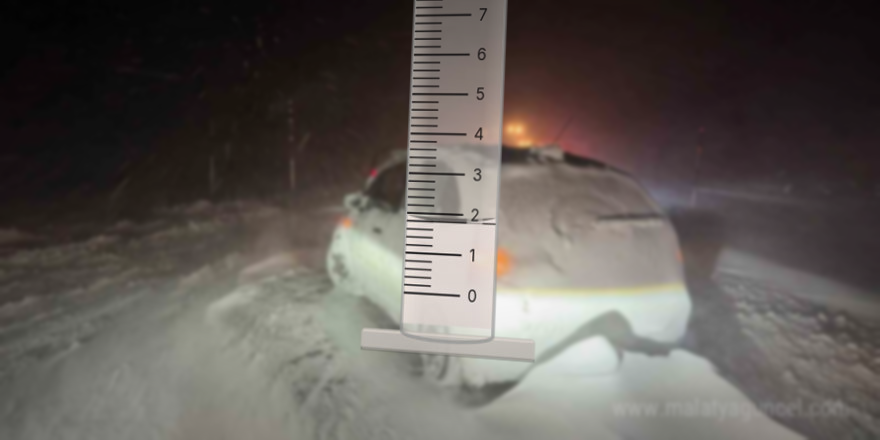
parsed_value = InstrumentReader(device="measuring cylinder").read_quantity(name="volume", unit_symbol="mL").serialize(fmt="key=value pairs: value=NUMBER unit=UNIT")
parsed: value=1.8 unit=mL
